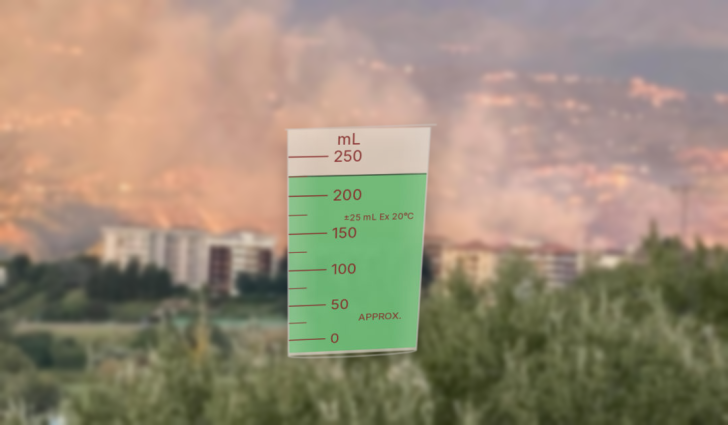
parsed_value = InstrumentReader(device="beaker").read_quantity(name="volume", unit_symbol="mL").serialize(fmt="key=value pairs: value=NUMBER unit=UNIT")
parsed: value=225 unit=mL
